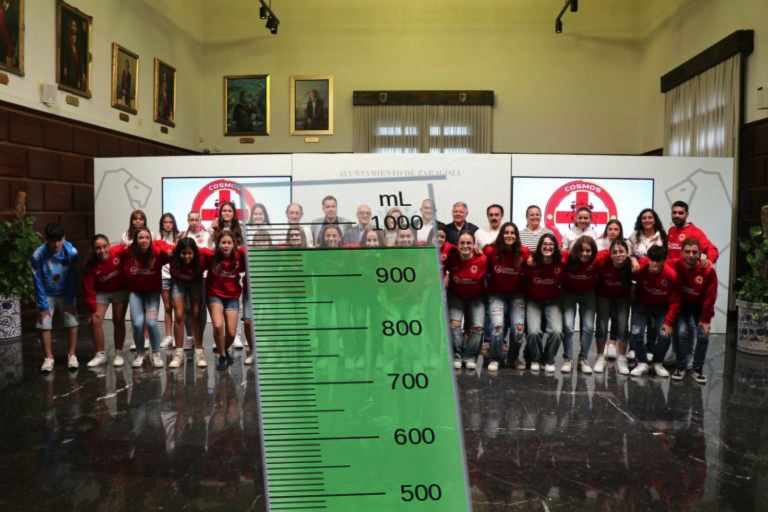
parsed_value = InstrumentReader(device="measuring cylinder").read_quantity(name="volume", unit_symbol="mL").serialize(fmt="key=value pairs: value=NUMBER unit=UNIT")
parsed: value=950 unit=mL
